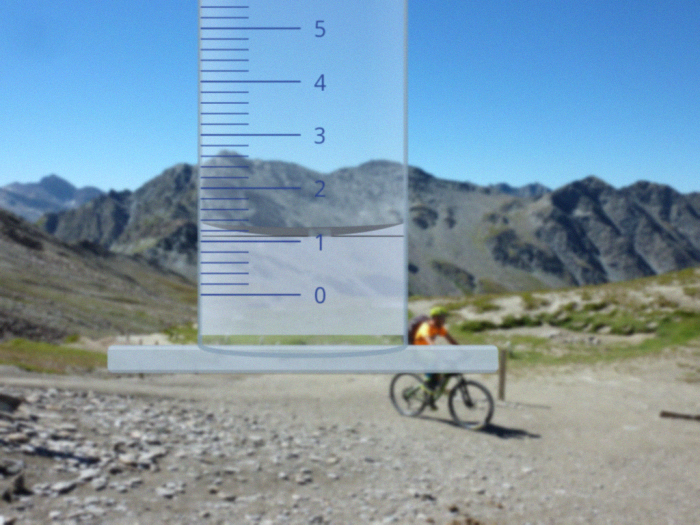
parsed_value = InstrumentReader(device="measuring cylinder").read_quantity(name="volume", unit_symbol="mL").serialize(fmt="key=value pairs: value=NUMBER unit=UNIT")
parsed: value=1.1 unit=mL
